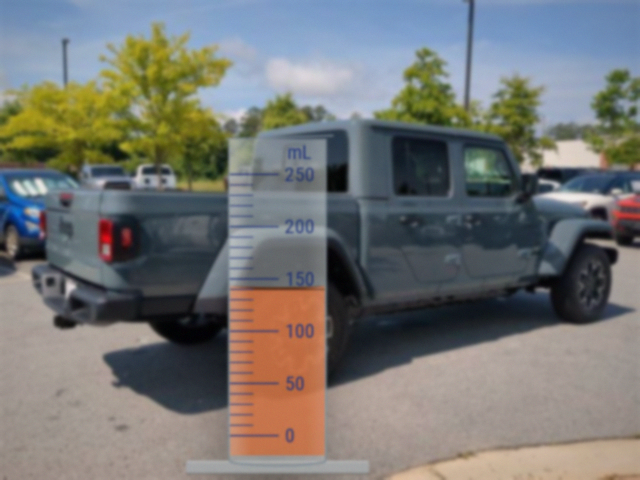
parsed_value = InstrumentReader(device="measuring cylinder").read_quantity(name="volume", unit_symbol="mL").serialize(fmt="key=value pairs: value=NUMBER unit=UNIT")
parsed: value=140 unit=mL
